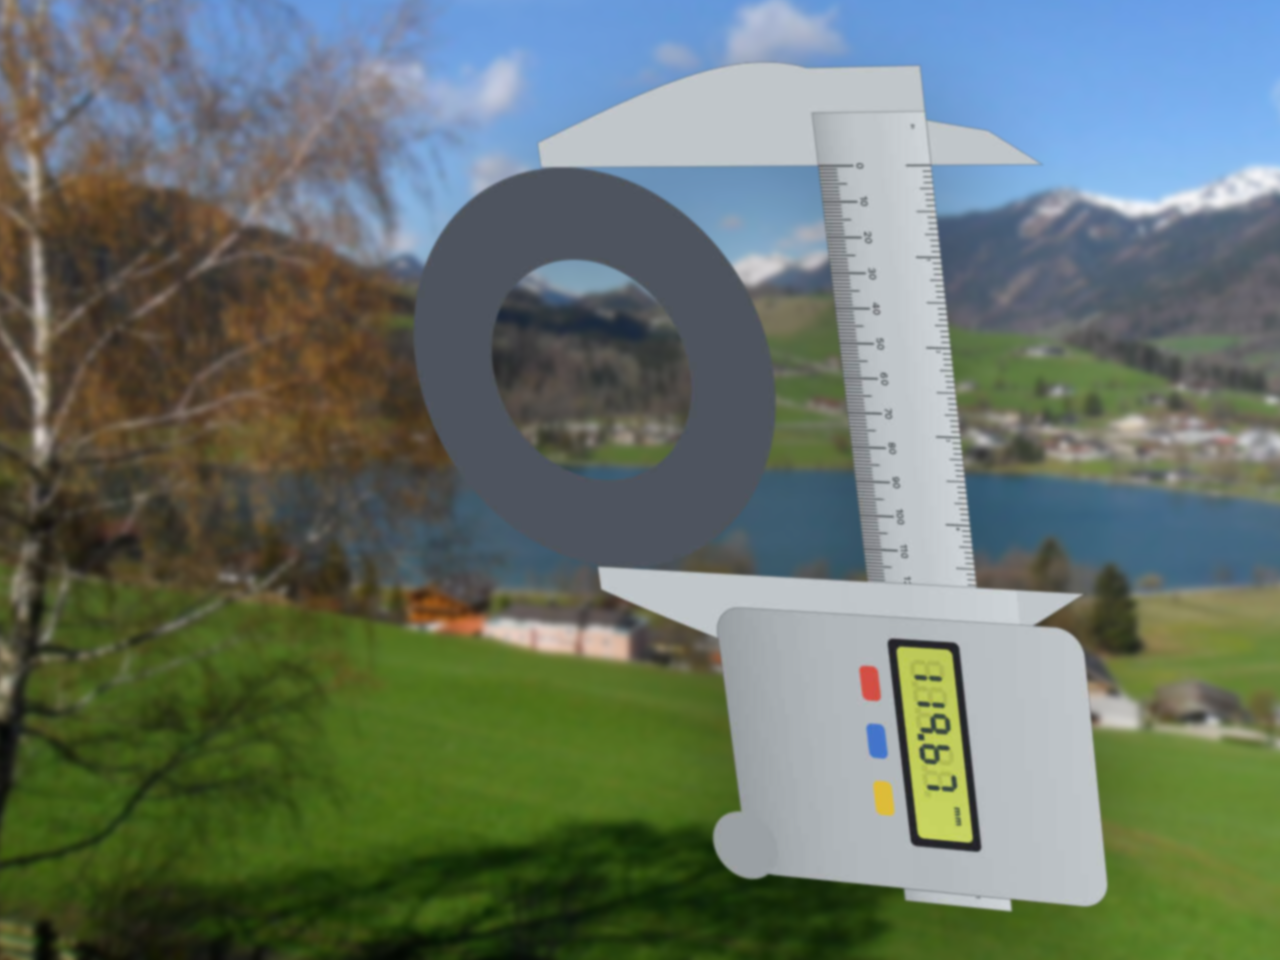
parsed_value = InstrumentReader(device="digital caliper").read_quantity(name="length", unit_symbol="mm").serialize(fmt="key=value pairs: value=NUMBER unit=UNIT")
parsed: value=119.67 unit=mm
